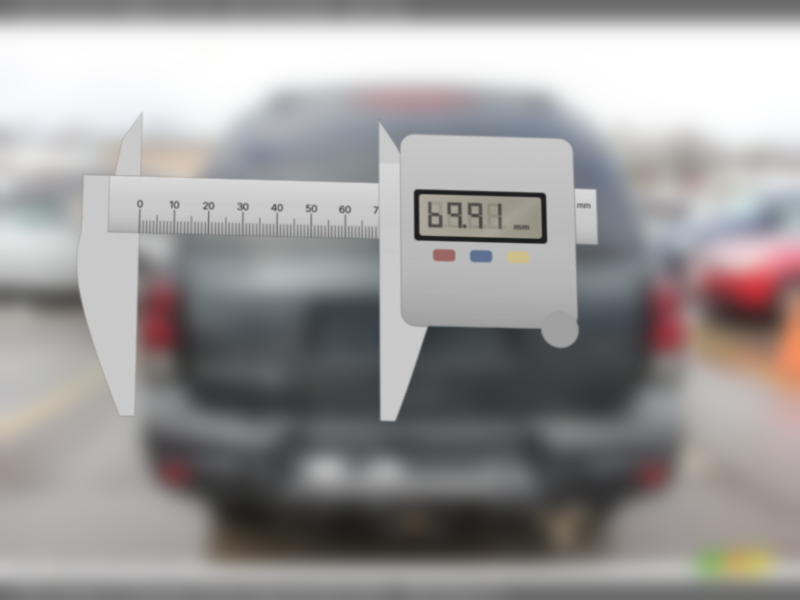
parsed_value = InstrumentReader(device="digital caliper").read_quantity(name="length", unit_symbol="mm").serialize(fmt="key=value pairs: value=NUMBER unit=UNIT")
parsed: value=69.91 unit=mm
